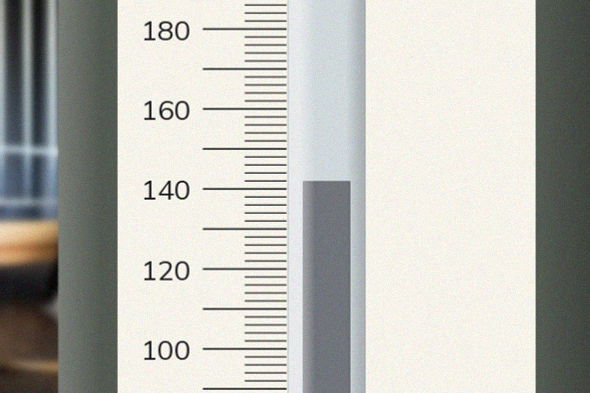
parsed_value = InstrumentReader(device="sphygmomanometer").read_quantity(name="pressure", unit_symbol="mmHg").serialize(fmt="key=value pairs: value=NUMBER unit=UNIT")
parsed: value=142 unit=mmHg
